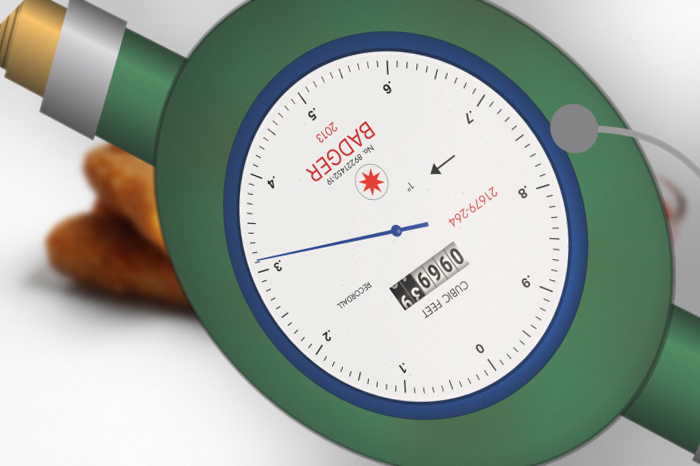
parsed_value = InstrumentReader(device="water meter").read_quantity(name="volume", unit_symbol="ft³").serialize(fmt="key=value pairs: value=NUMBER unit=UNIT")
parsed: value=96939.31 unit=ft³
